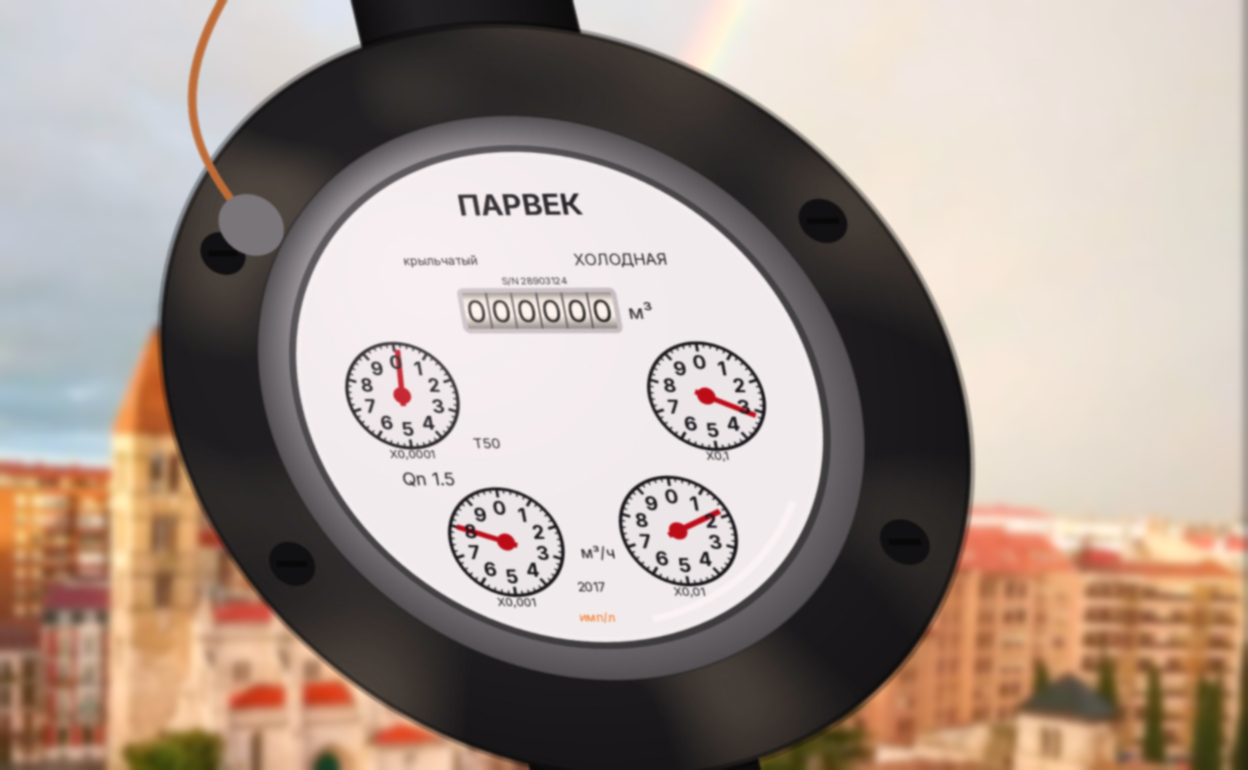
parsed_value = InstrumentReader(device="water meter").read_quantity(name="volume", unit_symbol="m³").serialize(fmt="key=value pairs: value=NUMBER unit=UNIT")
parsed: value=0.3180 unit=m³
